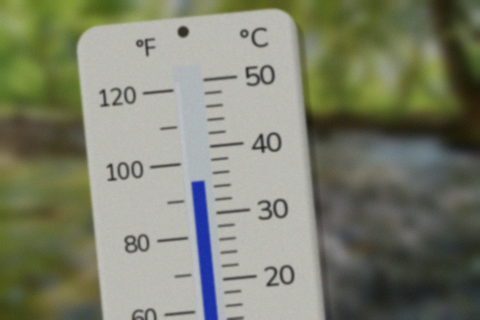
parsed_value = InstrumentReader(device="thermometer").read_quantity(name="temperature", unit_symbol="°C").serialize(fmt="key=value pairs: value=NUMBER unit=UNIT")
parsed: value=35 unit=°C
